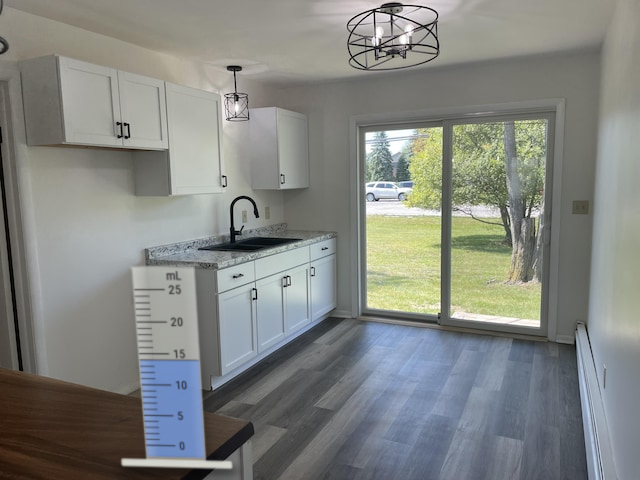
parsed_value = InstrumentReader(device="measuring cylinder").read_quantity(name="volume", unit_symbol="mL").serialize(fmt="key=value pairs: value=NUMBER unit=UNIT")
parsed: value=14 unit=mL
